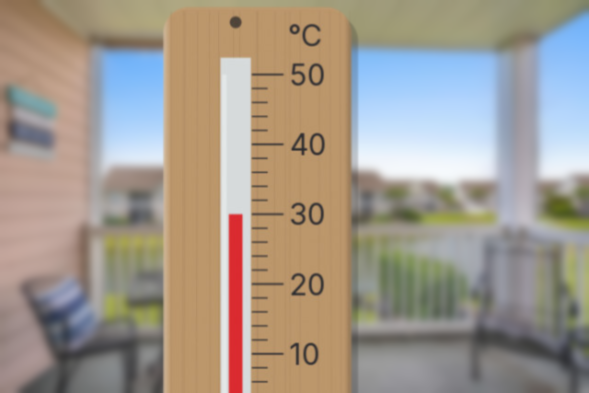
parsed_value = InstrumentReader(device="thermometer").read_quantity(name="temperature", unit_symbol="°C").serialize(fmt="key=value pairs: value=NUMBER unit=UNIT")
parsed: value=30 unit=°C
